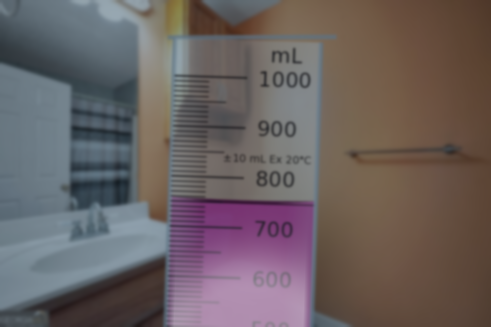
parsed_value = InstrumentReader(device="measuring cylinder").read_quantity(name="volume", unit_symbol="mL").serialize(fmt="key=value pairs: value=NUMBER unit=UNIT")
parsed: value=750 unit=mL
